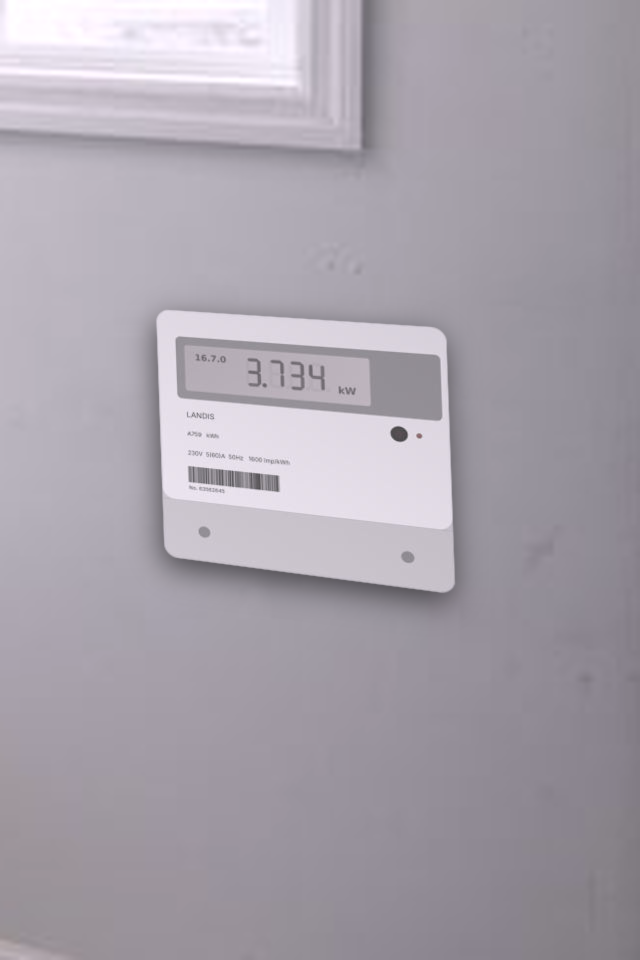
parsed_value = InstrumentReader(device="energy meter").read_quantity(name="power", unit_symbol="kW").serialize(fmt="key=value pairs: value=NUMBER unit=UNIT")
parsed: value=3.734 unit=kW
